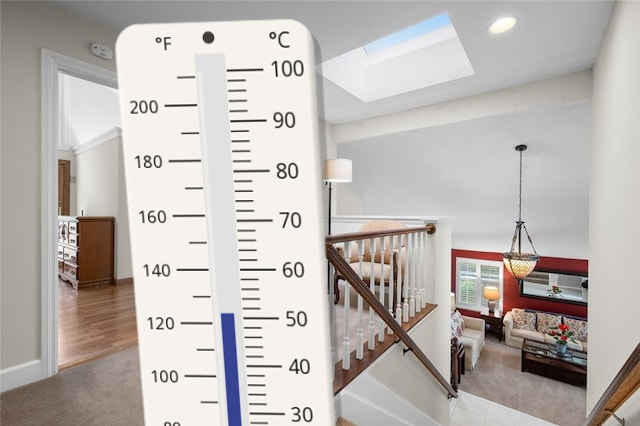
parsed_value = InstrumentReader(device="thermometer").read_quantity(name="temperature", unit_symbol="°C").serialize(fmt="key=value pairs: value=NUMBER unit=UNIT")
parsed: value=51 unit=°C
